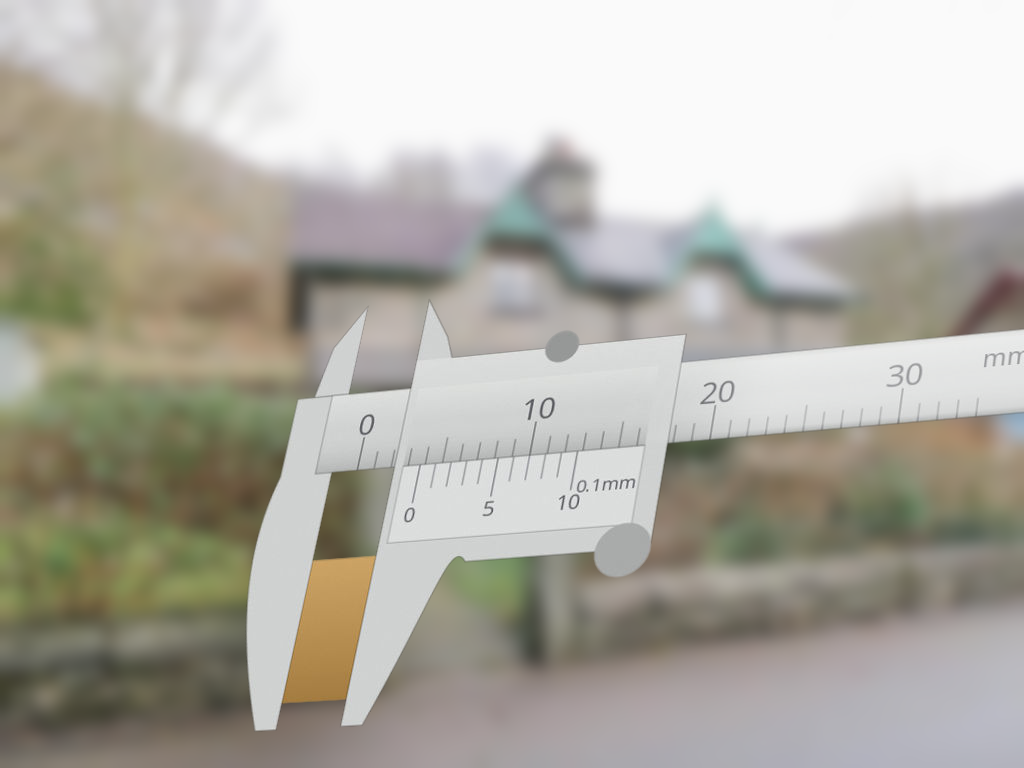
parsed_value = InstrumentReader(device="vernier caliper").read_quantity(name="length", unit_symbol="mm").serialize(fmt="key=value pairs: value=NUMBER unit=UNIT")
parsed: value=3.7 unit=mm
